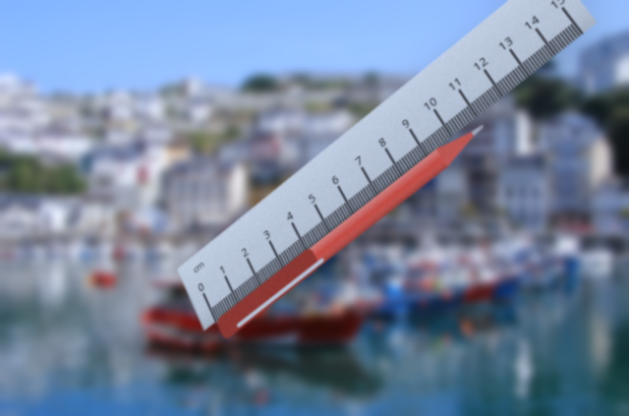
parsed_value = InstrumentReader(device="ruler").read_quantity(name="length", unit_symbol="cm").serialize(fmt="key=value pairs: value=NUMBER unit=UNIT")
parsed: value=11 unit=cm
